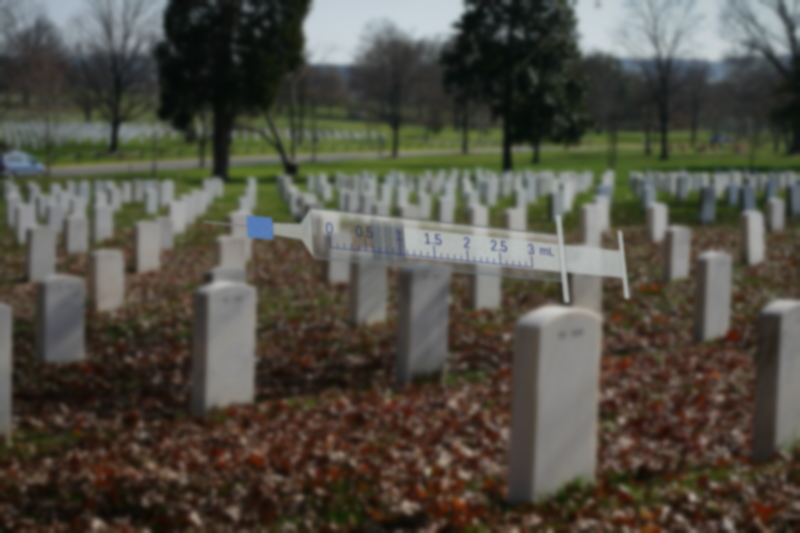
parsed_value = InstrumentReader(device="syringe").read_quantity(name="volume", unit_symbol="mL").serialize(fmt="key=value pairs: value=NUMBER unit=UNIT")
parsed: value=0.6 unit=mL
